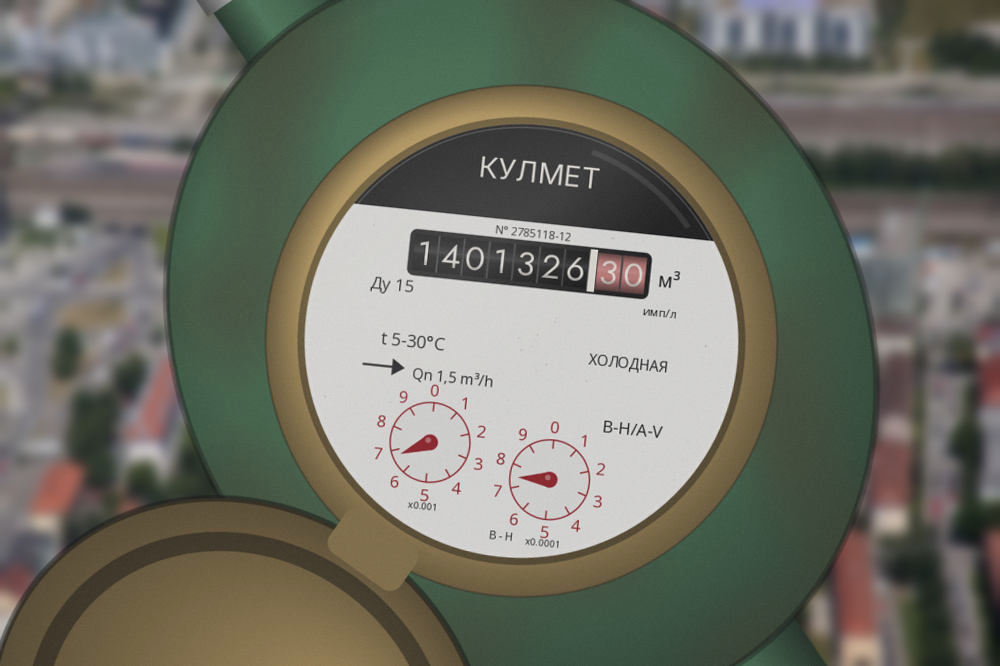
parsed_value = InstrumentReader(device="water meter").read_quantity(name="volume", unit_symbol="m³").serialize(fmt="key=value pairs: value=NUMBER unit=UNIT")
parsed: value=1401326.3067 unit=m³
